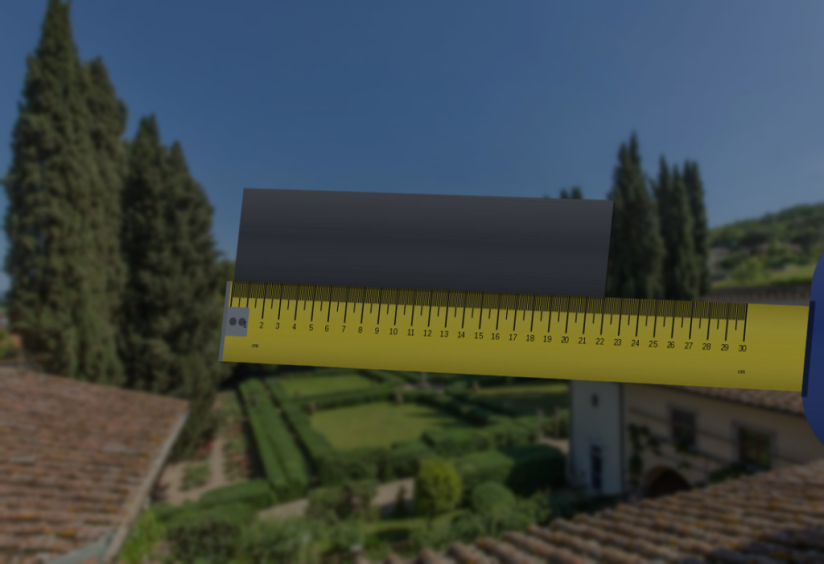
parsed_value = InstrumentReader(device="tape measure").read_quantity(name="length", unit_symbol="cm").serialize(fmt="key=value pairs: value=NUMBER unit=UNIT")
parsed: value=22 unit=cm
